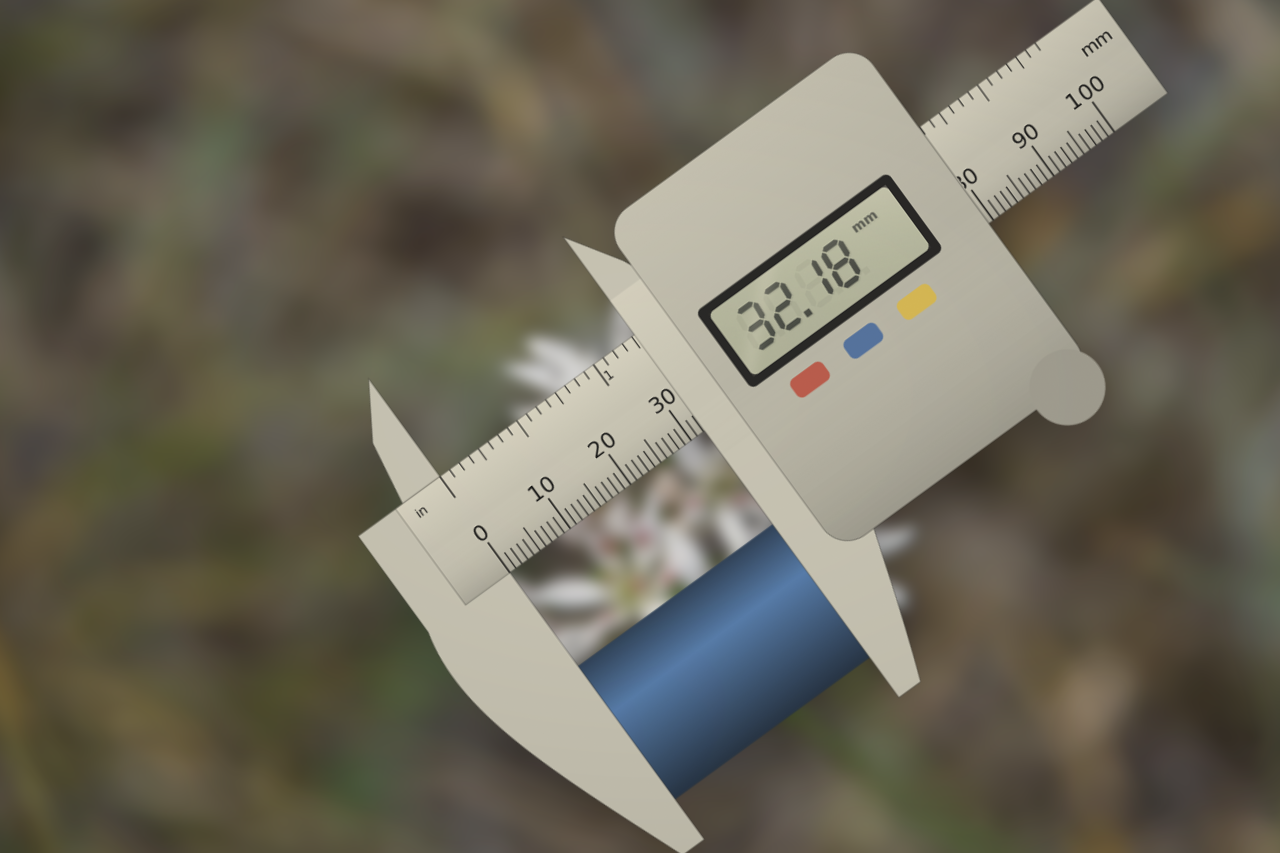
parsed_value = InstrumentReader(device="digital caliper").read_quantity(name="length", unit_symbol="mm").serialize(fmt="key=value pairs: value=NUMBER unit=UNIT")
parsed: value=32.18 unit=mm
